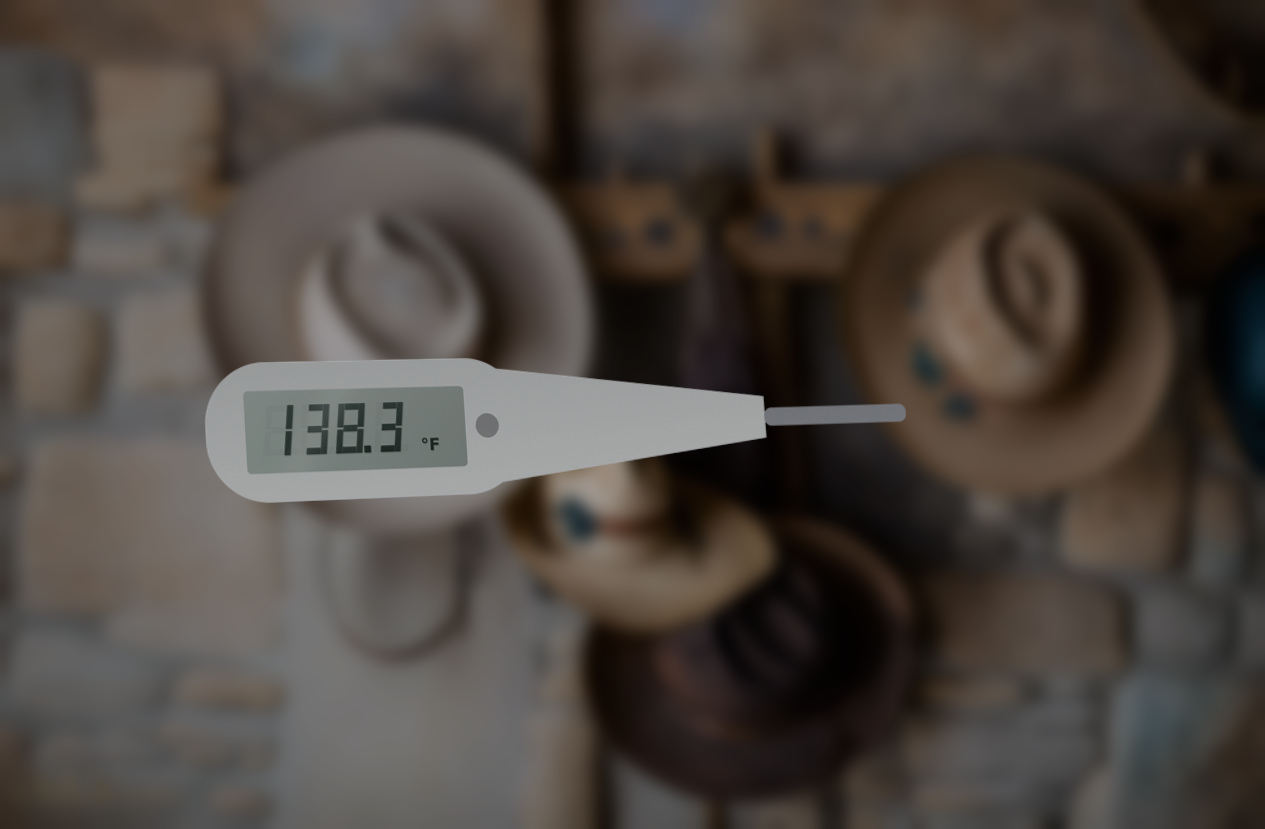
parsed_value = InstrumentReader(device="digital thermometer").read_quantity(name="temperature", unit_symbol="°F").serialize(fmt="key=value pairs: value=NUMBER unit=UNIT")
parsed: value=138.3 unit=°F
